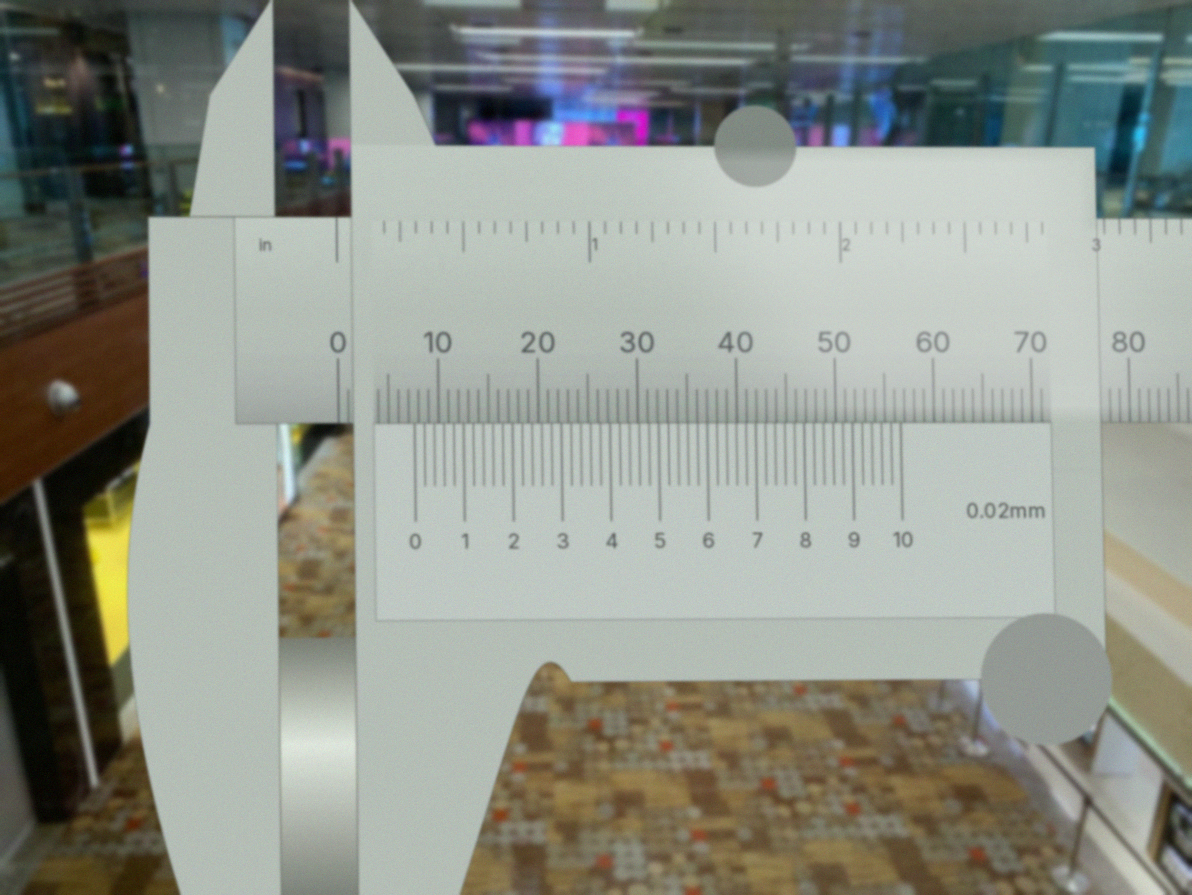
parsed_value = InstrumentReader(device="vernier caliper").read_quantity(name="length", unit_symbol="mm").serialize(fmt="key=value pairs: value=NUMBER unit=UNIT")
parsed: value=7.6 unit=mm
